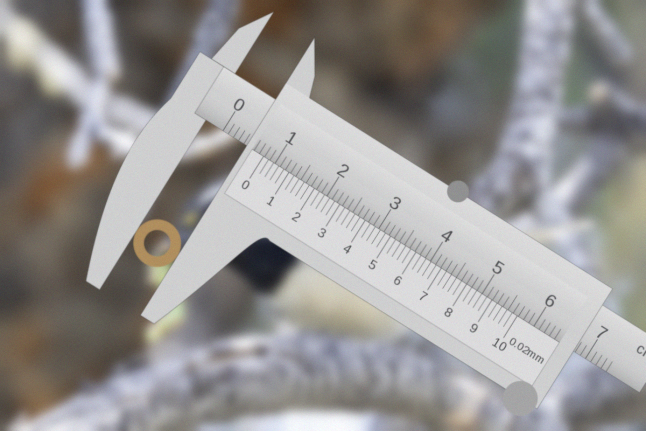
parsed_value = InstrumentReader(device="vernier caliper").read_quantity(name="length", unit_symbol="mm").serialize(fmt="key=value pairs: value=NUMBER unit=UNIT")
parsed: value=7.8 unit=mm
